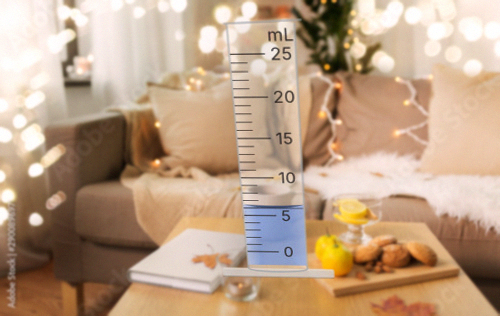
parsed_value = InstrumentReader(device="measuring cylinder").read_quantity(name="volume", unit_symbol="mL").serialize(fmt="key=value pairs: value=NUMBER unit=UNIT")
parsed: value=6 unit=mL
